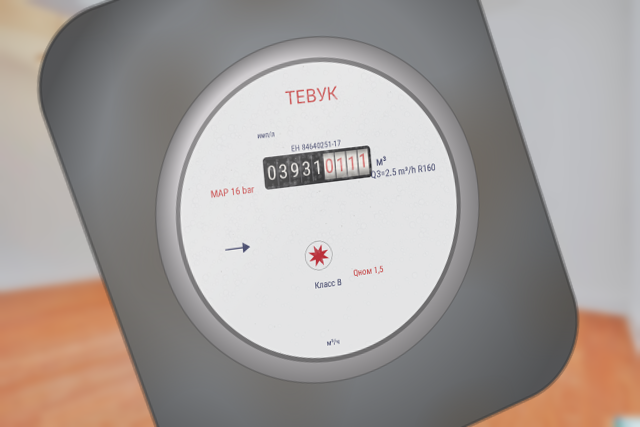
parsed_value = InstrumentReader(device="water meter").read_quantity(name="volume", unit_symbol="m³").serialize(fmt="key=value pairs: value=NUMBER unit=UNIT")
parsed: value=3931.0111 unit=m³
